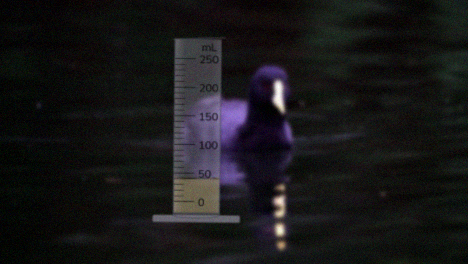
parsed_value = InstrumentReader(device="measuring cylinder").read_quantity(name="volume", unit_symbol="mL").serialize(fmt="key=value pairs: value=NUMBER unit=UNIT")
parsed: value=40 unit=mL
